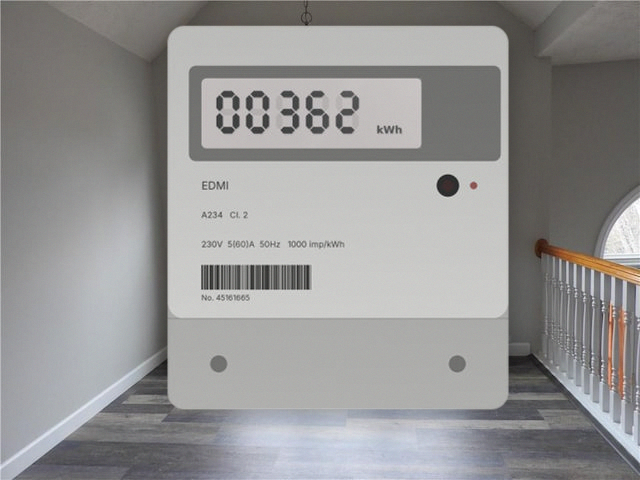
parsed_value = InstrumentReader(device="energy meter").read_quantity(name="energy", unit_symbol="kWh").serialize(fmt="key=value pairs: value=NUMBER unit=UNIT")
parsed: value=362 unit=kWh
